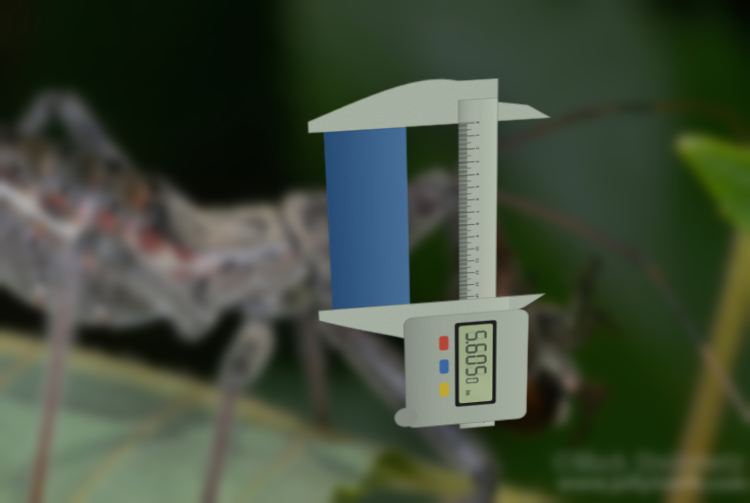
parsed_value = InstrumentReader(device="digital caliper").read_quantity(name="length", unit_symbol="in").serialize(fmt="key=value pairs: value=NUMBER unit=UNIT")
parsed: value=5.6050 unit=in
